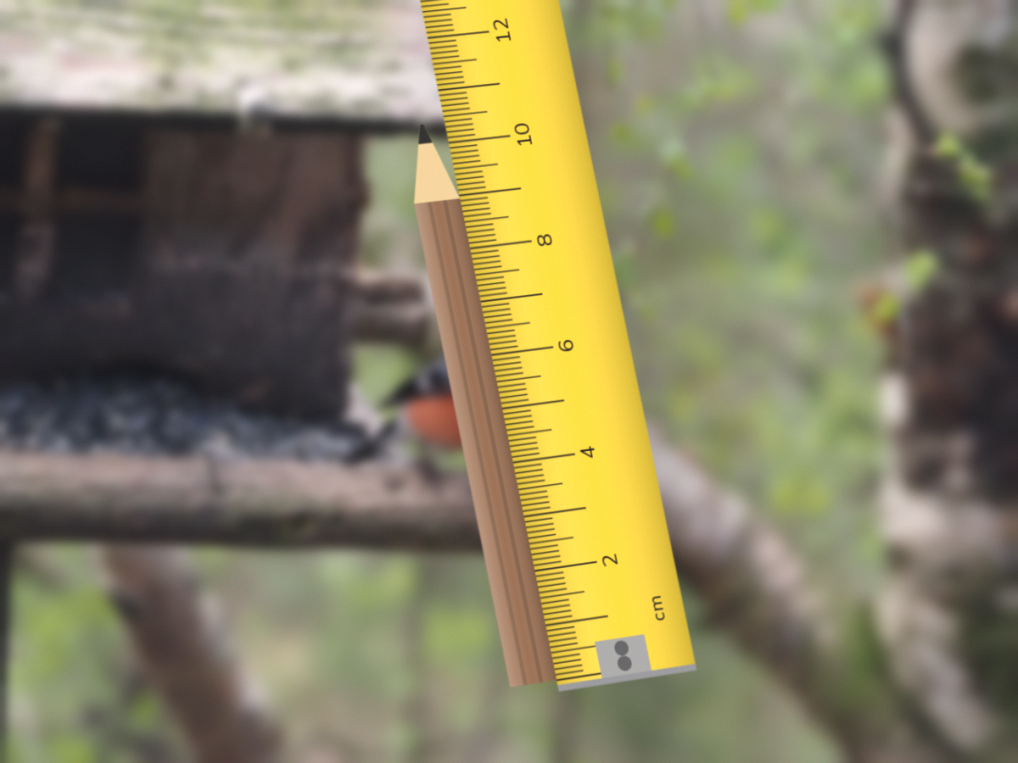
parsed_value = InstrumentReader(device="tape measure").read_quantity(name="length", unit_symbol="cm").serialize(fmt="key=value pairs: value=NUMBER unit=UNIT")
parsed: value=10.4 unit=cm
